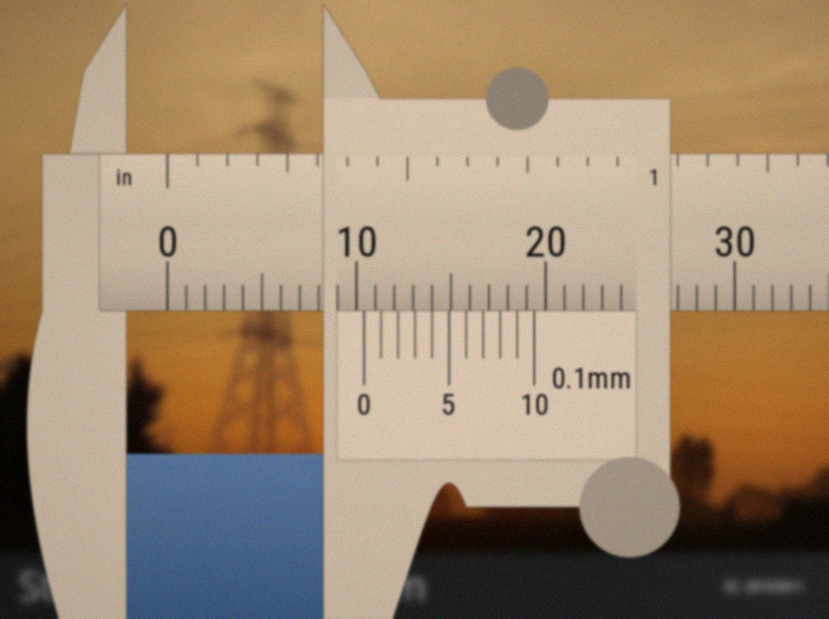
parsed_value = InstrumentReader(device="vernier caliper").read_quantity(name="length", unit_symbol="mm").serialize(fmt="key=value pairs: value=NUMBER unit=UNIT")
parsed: value=10.4 unit=mm
